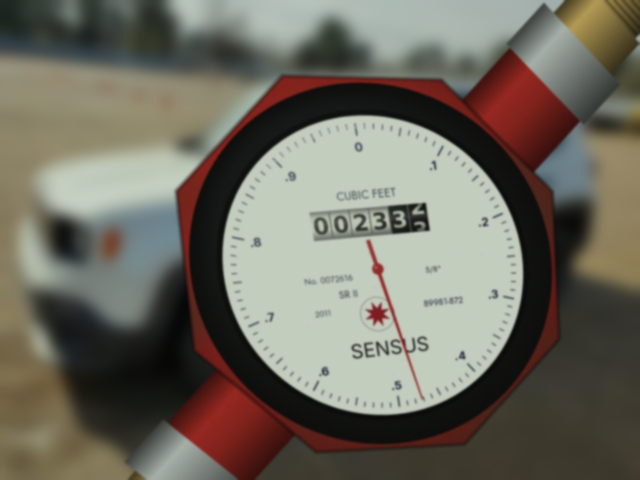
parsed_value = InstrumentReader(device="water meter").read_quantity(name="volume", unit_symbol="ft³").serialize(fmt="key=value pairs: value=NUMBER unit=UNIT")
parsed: value=2332.47 unit=ft³
